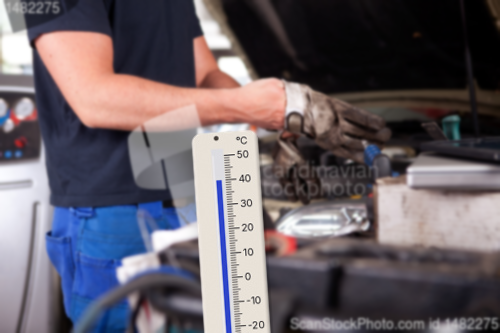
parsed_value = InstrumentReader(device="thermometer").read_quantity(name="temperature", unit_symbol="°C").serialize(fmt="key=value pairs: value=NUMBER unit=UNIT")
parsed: value=40 unit=°C
